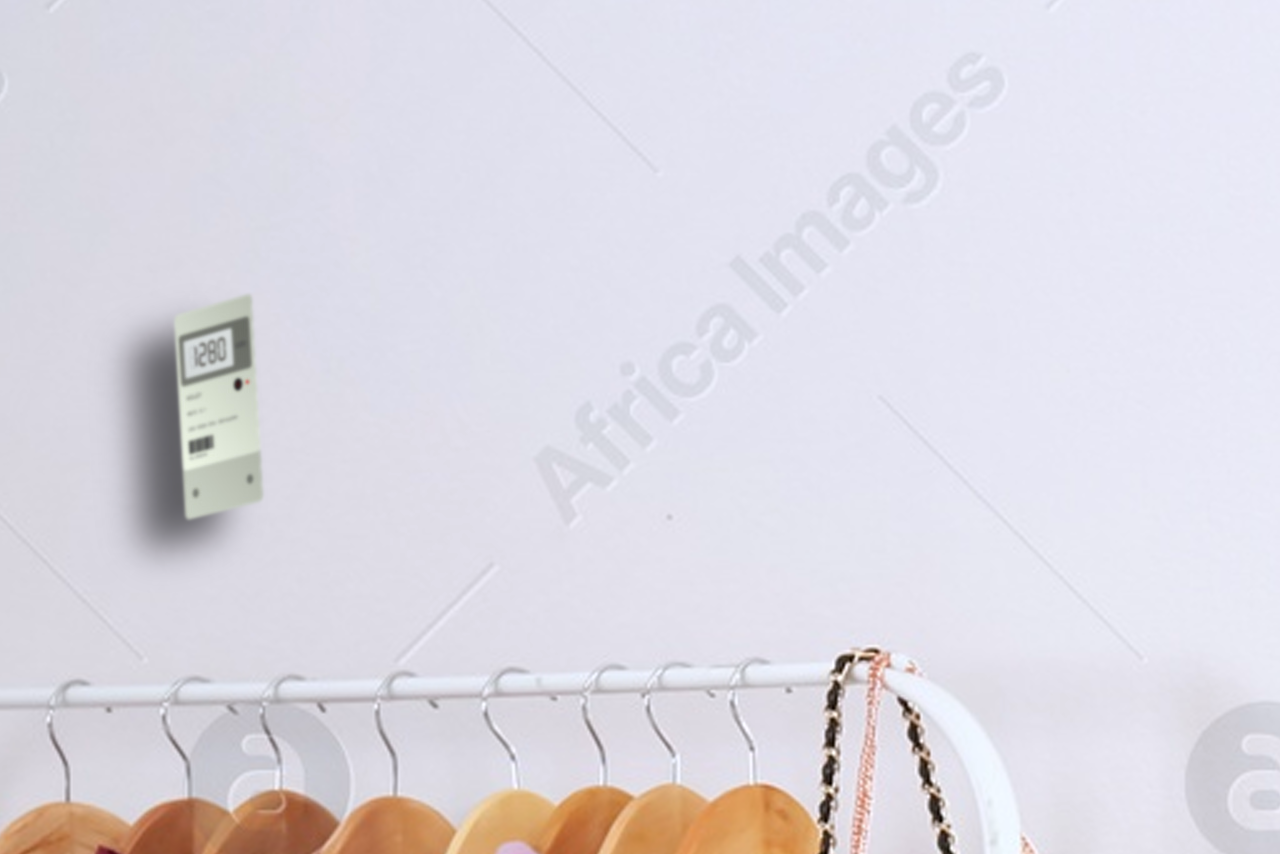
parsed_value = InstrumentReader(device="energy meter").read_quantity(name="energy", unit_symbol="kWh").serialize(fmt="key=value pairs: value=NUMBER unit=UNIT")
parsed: value=1280 unit=kWh
